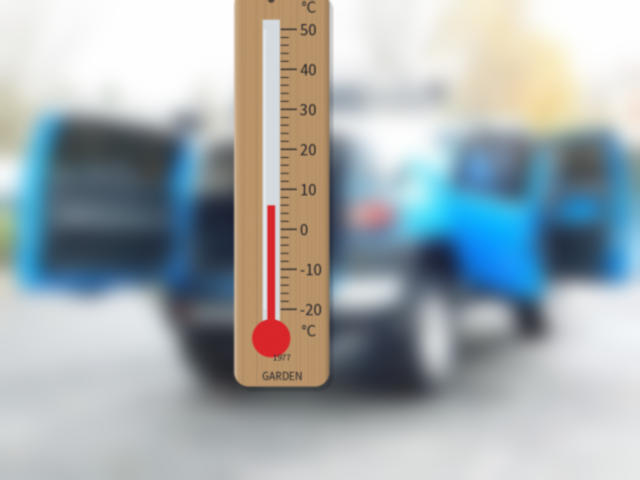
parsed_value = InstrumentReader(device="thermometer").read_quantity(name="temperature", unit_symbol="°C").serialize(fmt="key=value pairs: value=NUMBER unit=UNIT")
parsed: value=6 unit=°C
